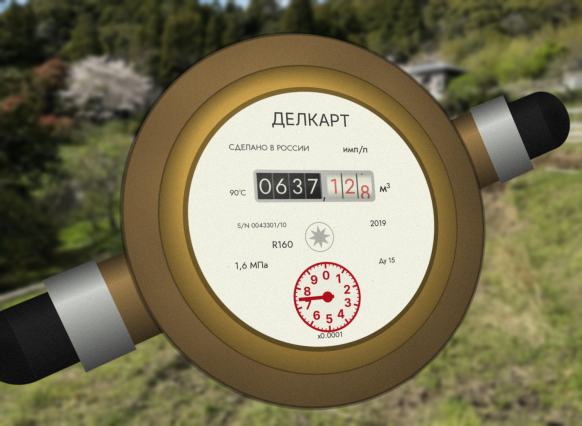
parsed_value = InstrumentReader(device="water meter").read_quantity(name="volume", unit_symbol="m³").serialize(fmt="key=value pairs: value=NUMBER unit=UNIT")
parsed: value=637.1277 unit=m³
